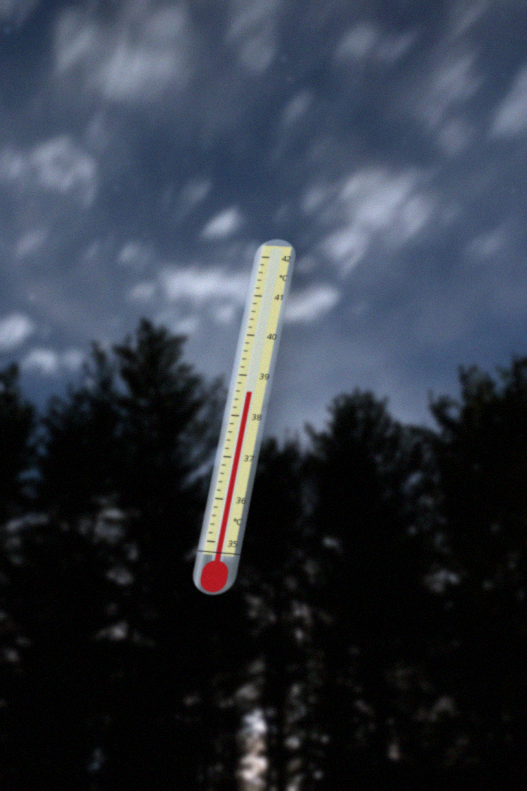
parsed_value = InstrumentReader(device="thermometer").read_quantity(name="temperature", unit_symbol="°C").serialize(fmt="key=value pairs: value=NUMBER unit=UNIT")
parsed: value=38.6 unit=°C
